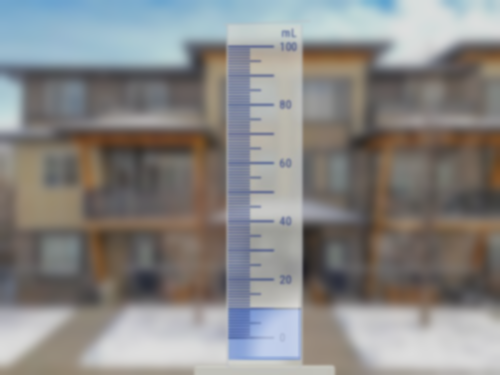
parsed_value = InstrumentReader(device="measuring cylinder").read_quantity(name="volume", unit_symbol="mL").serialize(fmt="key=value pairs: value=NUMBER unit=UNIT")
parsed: value=10 unit=mL
